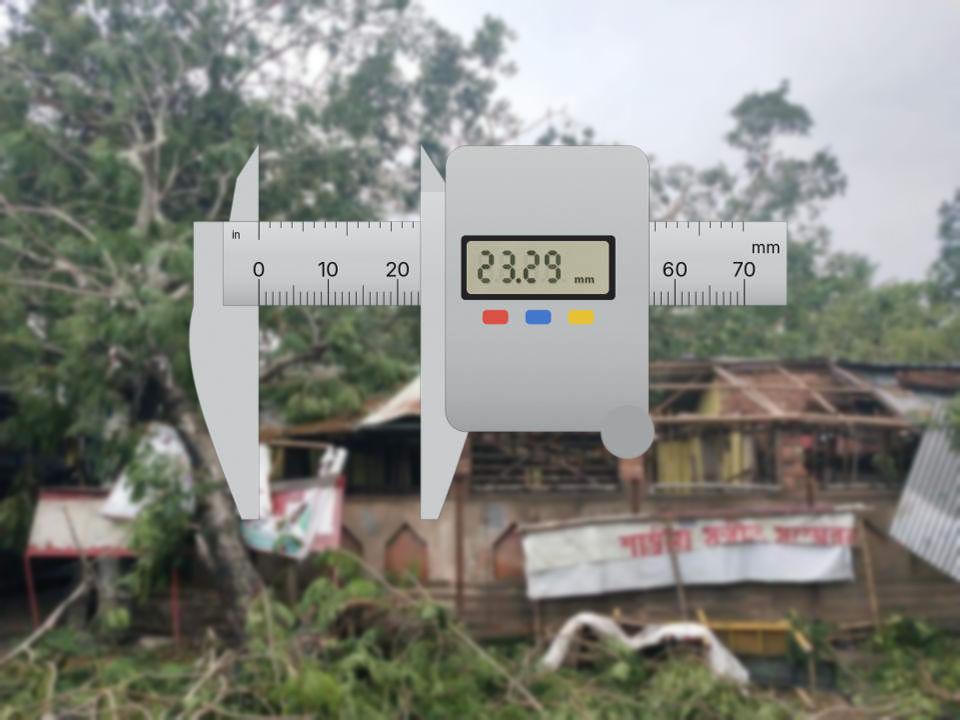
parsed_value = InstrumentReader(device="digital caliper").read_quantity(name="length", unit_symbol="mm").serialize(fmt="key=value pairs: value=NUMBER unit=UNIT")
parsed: value=23.29 unit=mm
